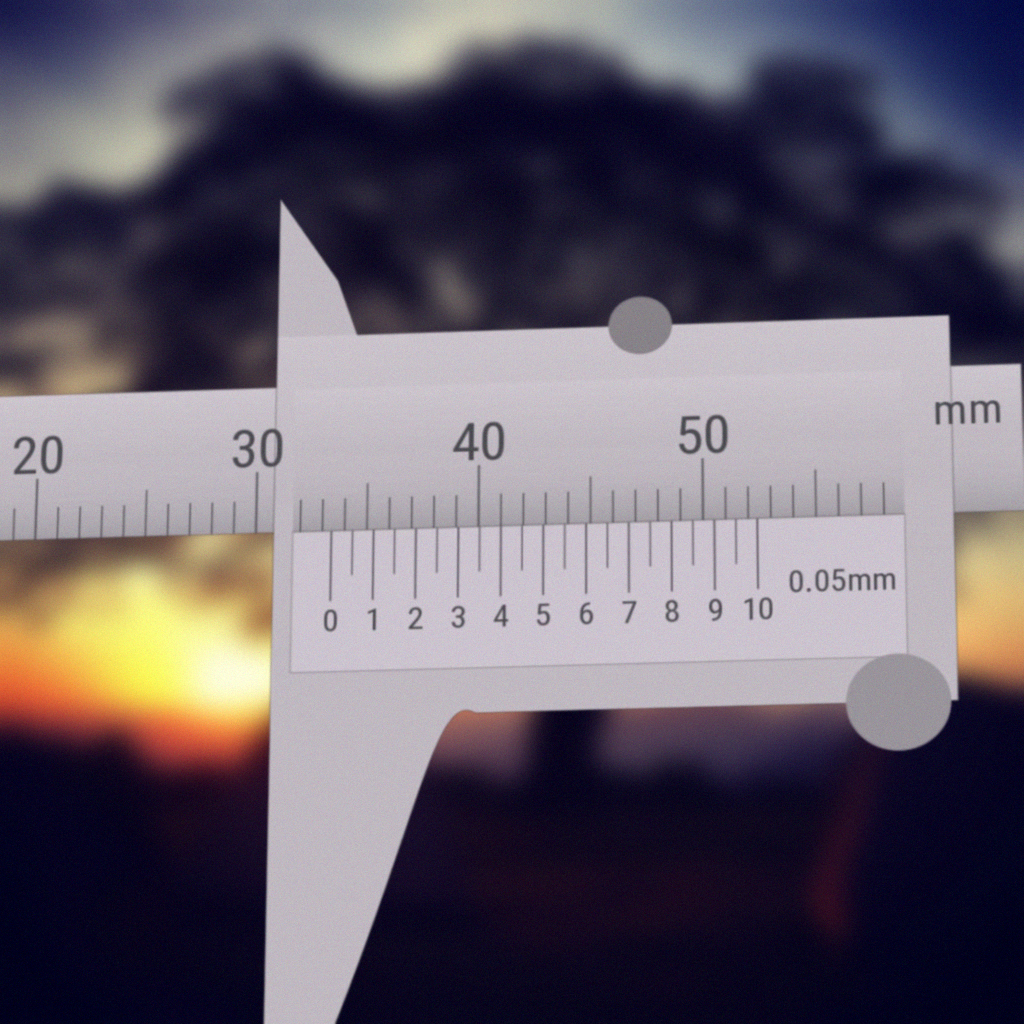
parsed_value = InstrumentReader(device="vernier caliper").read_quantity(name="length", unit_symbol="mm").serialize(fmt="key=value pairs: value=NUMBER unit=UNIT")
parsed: value=33.4 unit=mm
